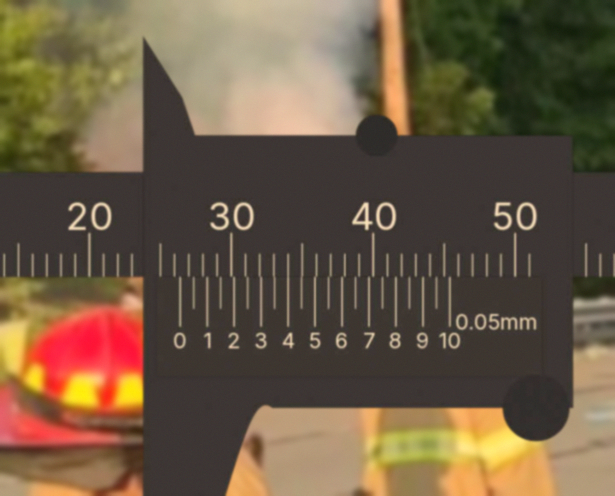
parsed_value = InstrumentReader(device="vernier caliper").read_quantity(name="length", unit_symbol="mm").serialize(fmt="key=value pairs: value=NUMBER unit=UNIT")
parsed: value=26.4 unit=mm
